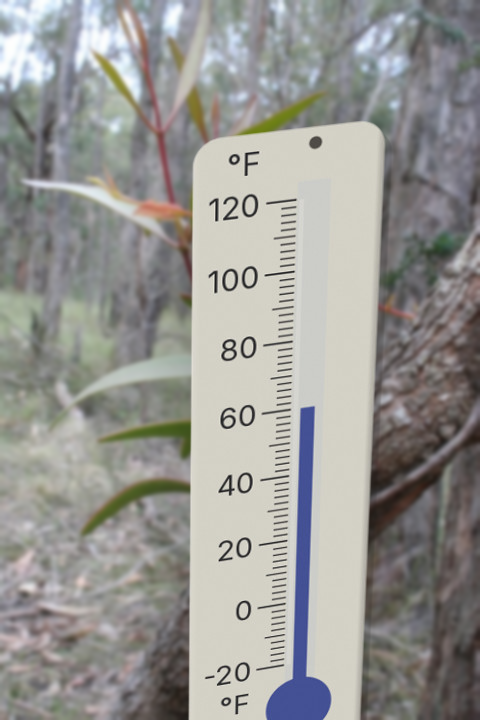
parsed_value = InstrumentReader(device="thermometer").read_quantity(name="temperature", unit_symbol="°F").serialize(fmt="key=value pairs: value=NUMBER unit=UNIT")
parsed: value=60 unit=°F
